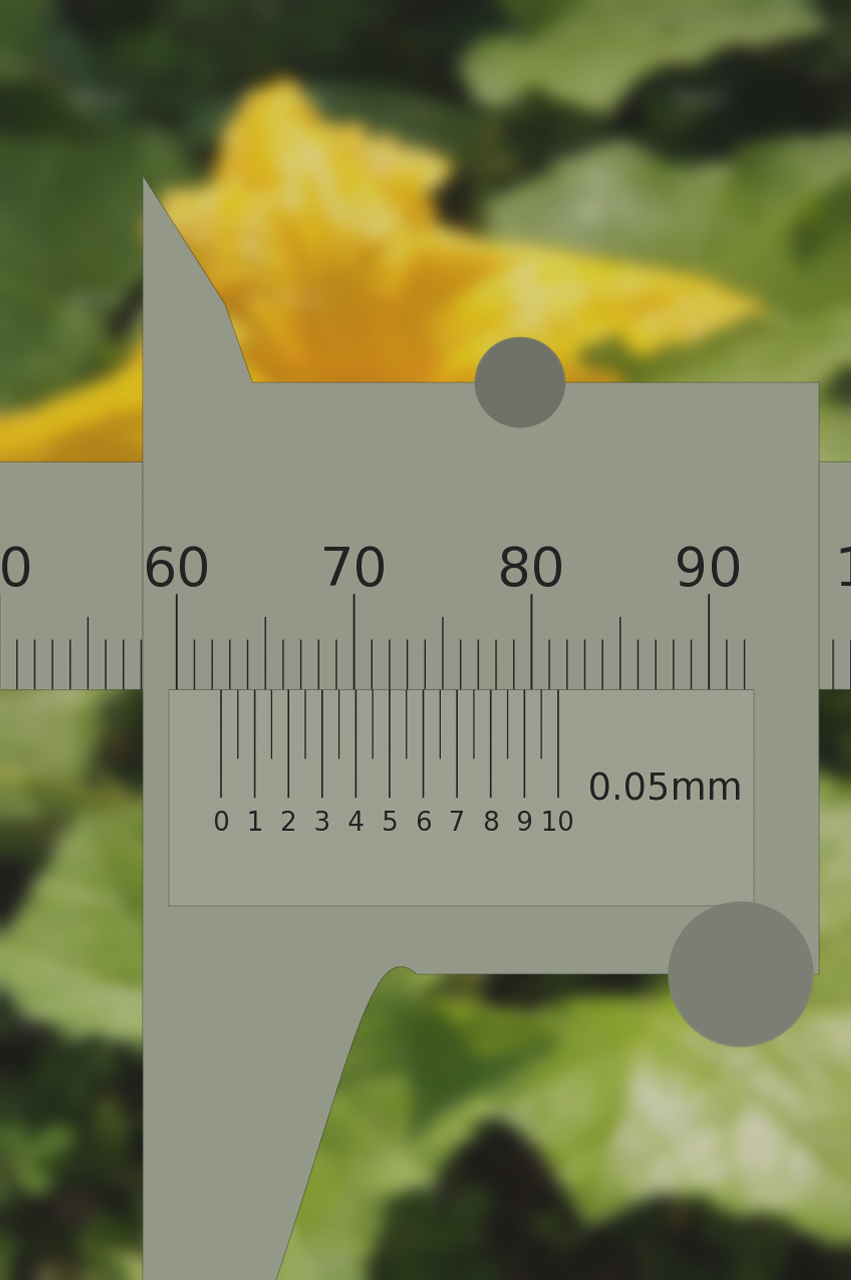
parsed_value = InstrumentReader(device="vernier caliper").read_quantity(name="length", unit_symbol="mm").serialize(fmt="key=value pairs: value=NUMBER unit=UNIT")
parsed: value=62.5 unit=mm
